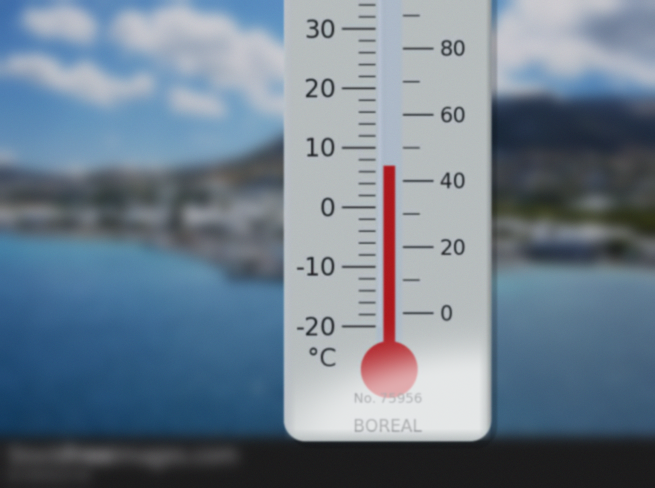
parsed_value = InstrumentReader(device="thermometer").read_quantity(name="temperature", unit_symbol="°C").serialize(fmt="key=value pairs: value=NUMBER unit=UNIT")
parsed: value=7 unit=°C
